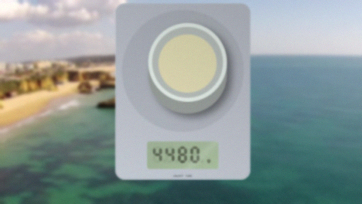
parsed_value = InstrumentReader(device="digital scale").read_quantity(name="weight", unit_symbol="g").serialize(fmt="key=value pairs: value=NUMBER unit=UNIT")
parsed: value=4480 unit=g
